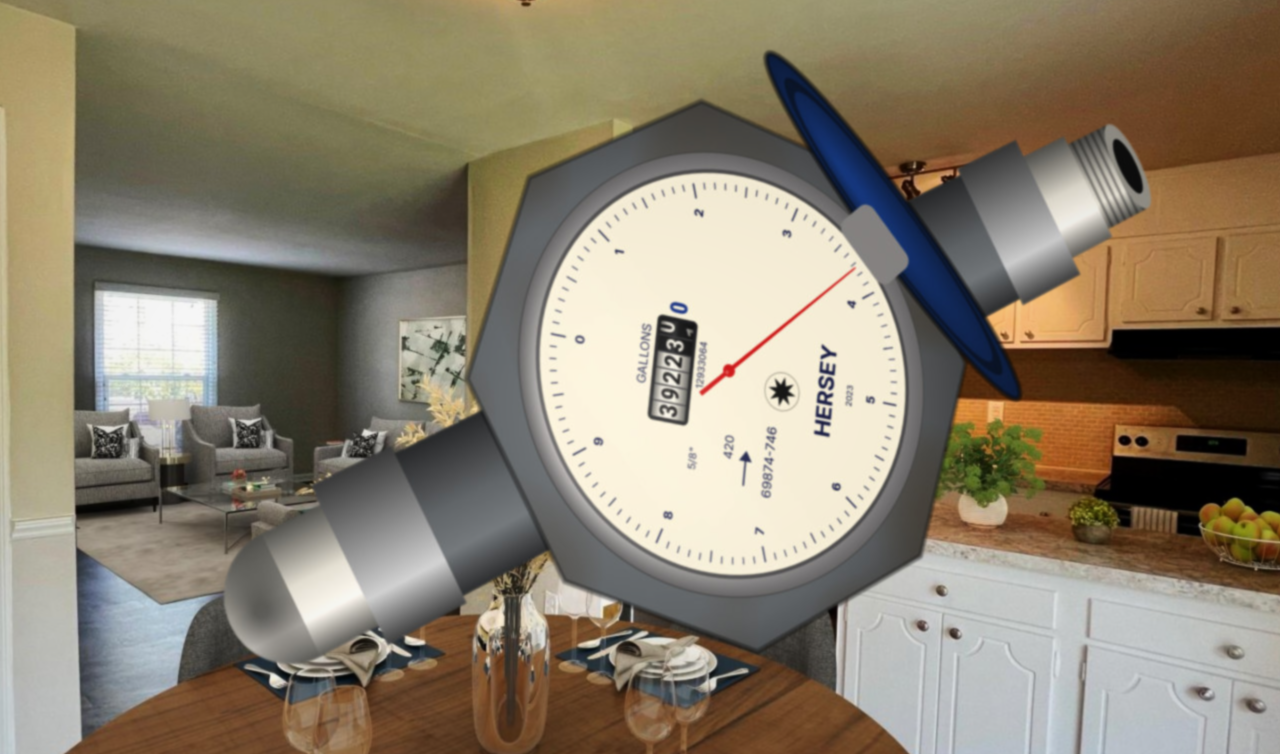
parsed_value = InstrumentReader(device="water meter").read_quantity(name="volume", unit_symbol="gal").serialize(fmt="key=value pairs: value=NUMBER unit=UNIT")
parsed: value=3922303.7 unit=gal
